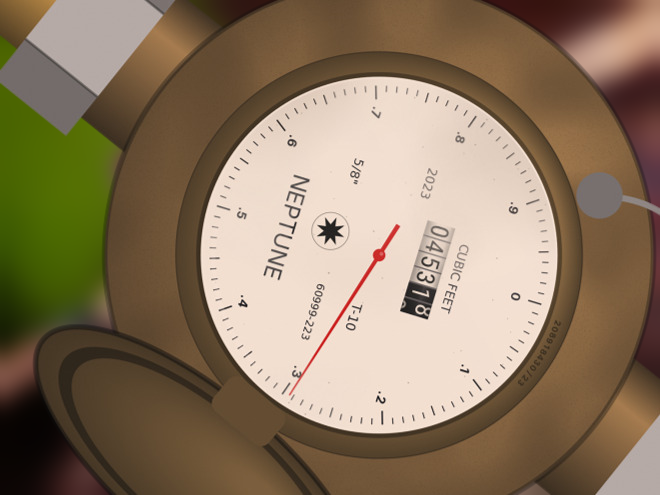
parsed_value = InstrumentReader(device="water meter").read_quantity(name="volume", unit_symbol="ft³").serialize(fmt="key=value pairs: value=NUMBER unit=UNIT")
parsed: value=45318.29 unit=ft³
